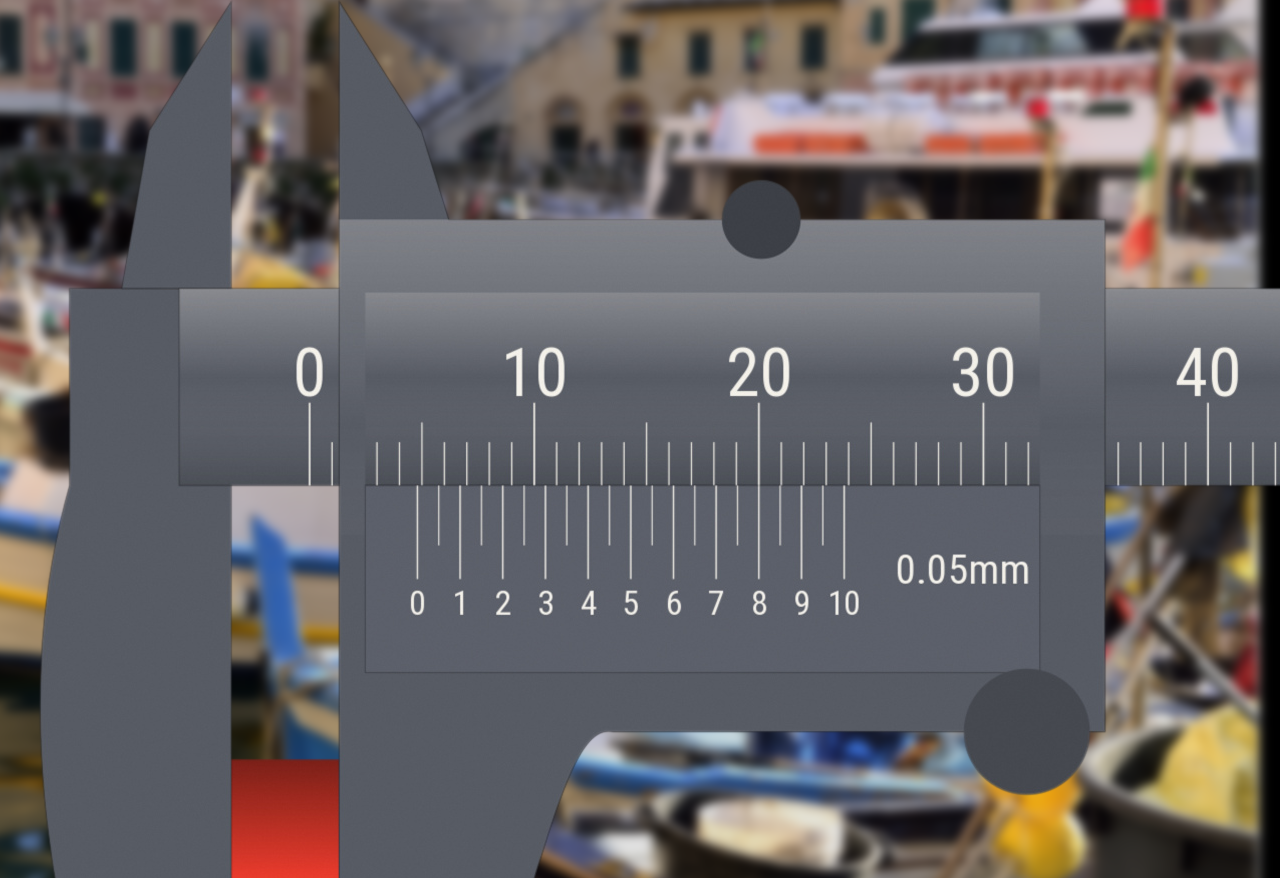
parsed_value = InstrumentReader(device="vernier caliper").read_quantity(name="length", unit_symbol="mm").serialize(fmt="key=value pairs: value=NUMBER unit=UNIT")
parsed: value=4.8 unit=mm
